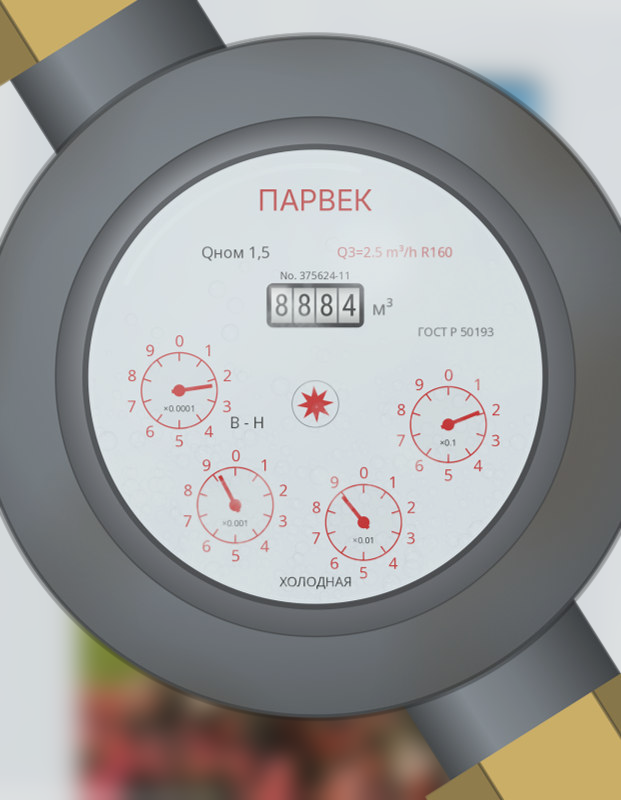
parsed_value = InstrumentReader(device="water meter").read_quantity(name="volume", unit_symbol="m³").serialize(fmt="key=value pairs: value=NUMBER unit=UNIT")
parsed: value=8884.1892 unit=m³
